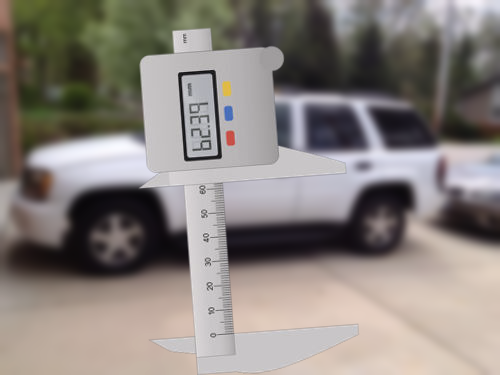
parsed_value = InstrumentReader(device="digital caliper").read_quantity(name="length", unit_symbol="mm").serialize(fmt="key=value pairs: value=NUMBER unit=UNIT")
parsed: value=62.39 unit=mm
